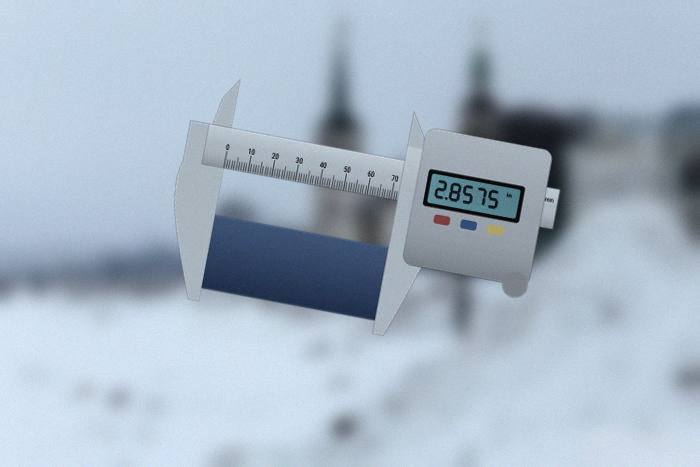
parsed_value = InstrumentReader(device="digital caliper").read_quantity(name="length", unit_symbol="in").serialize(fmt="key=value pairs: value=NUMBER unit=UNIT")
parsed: value=2.8575 unit=in
